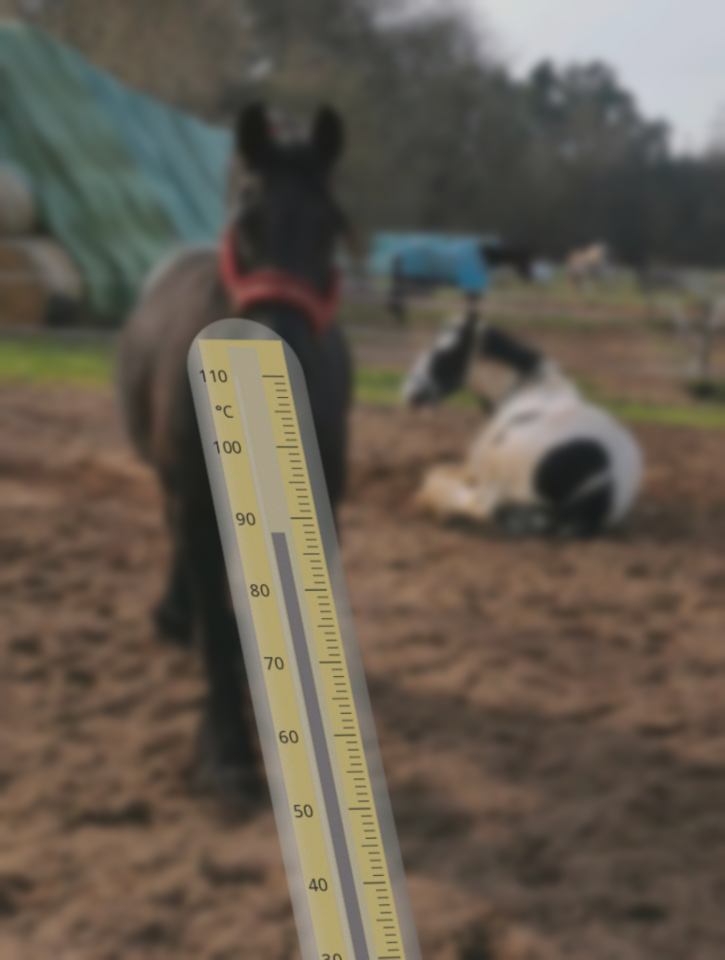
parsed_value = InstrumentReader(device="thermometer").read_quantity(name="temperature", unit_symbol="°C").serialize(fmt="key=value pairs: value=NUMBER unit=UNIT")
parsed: value=88 unit=°C
